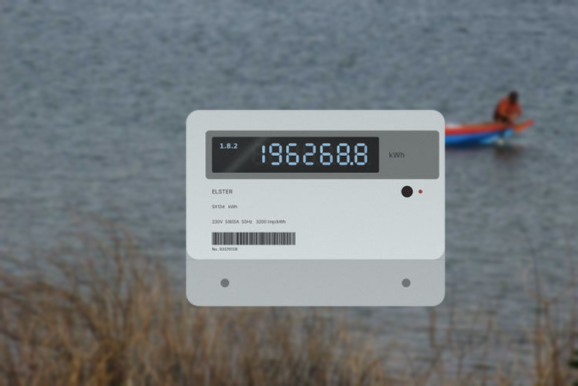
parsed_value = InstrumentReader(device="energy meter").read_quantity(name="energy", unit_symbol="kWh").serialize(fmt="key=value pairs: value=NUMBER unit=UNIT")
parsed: value=196268.8 unit=kWh
